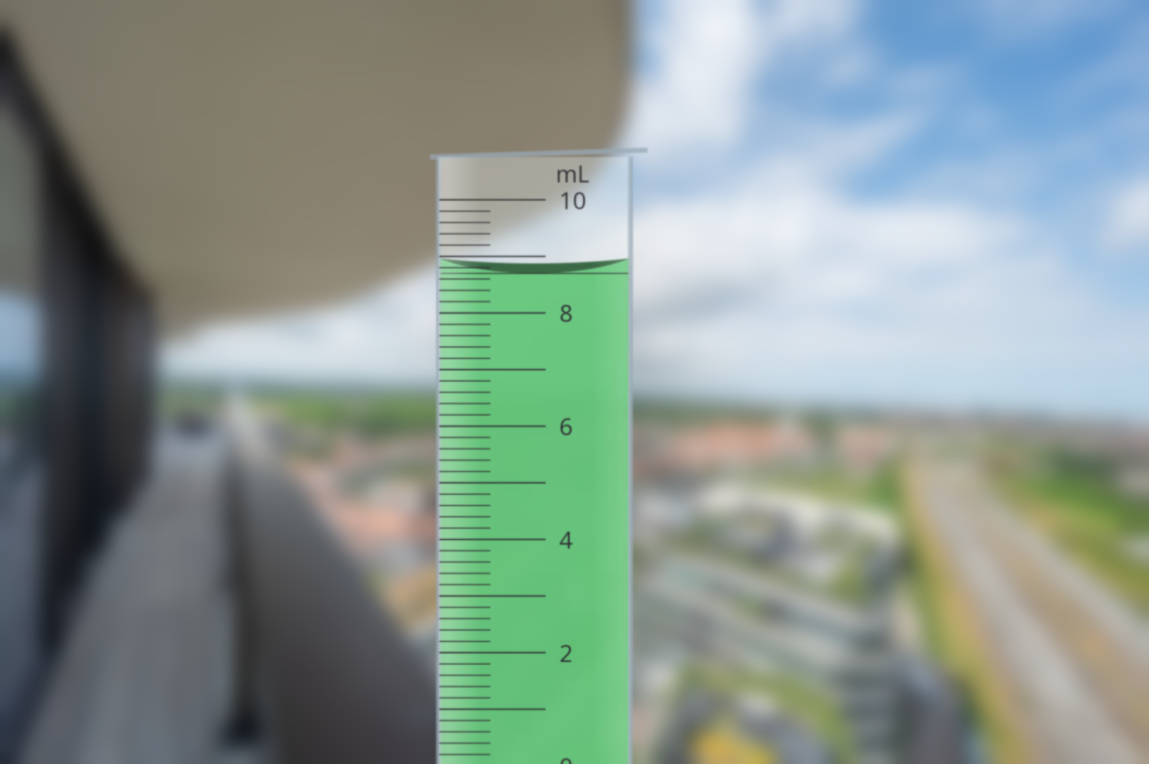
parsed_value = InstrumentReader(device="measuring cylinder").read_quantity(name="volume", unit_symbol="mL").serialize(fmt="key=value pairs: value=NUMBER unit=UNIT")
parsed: value=8.7 unit=mL
